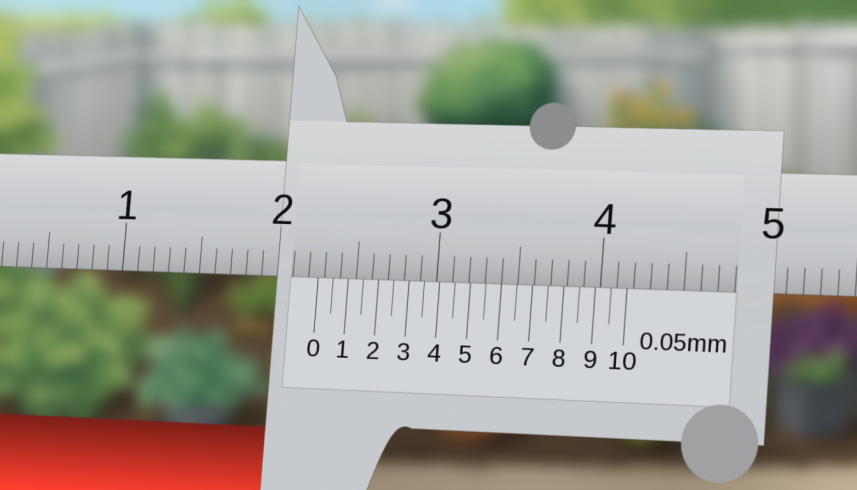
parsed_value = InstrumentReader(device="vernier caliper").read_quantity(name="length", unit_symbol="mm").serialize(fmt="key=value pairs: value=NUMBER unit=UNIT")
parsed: value=22.6 unit=mm
